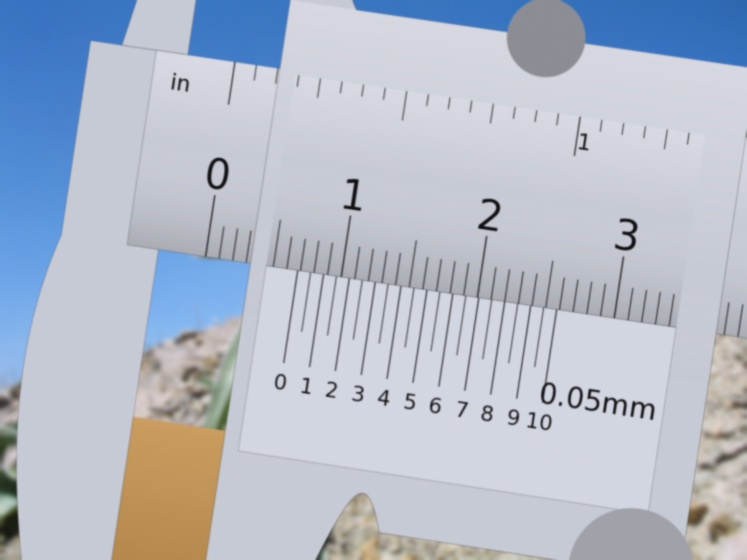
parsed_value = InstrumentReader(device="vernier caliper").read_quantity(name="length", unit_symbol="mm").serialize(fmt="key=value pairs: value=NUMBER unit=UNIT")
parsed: value=6.8 unit=mm
